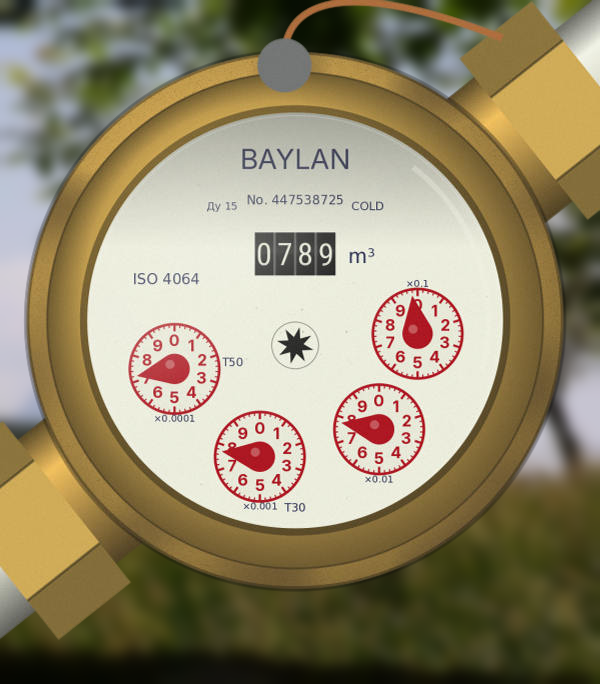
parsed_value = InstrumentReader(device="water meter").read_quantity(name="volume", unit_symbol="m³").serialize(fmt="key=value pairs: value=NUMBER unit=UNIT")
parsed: value=788.9777 unit=m³
